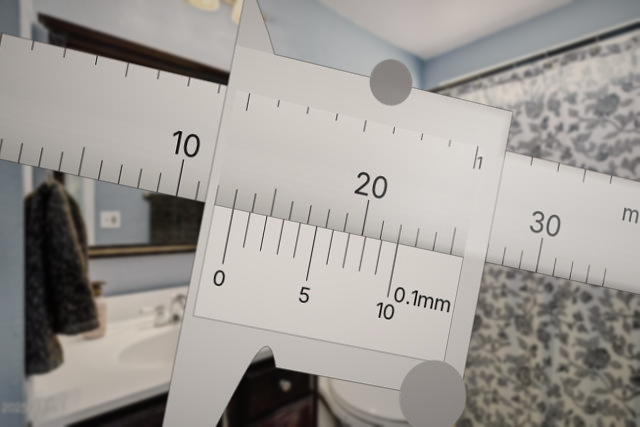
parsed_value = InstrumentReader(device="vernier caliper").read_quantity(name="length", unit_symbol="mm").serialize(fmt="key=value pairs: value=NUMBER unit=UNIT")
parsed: value=13.0 unit=mm
